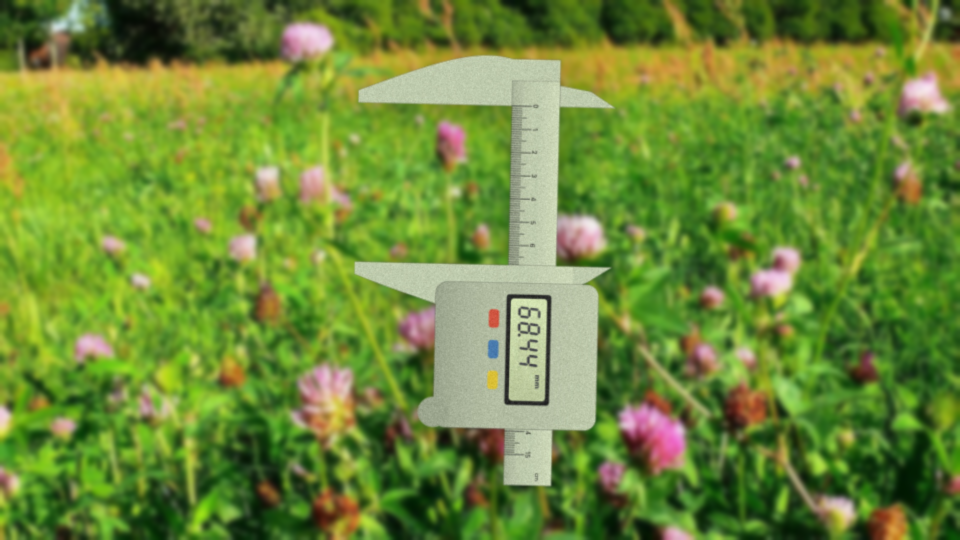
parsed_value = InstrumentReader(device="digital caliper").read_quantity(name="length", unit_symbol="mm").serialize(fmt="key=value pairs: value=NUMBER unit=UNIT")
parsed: value=68.44 unit=mm
